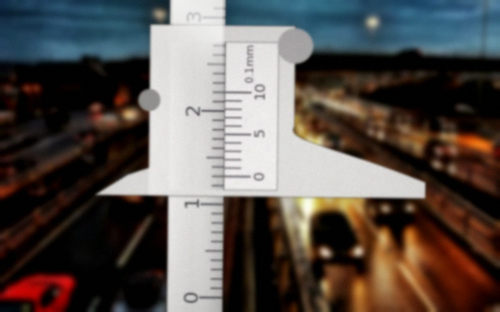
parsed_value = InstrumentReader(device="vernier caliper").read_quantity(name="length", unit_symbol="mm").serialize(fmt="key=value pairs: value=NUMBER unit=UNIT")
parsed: value=13.0 unit=mm
